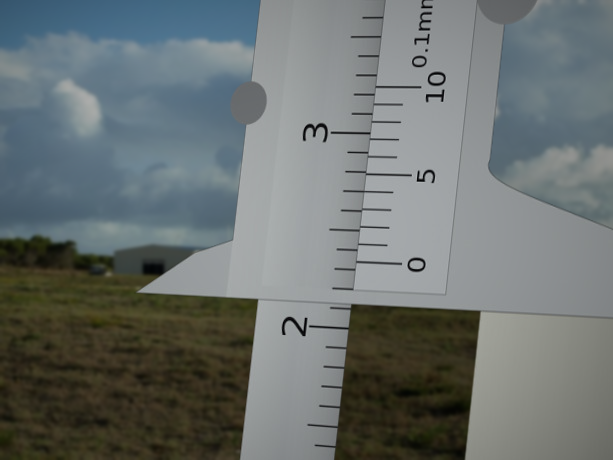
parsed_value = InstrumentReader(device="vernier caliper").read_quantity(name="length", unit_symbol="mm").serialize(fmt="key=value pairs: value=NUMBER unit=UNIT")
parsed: value=23.4 unit=mm
